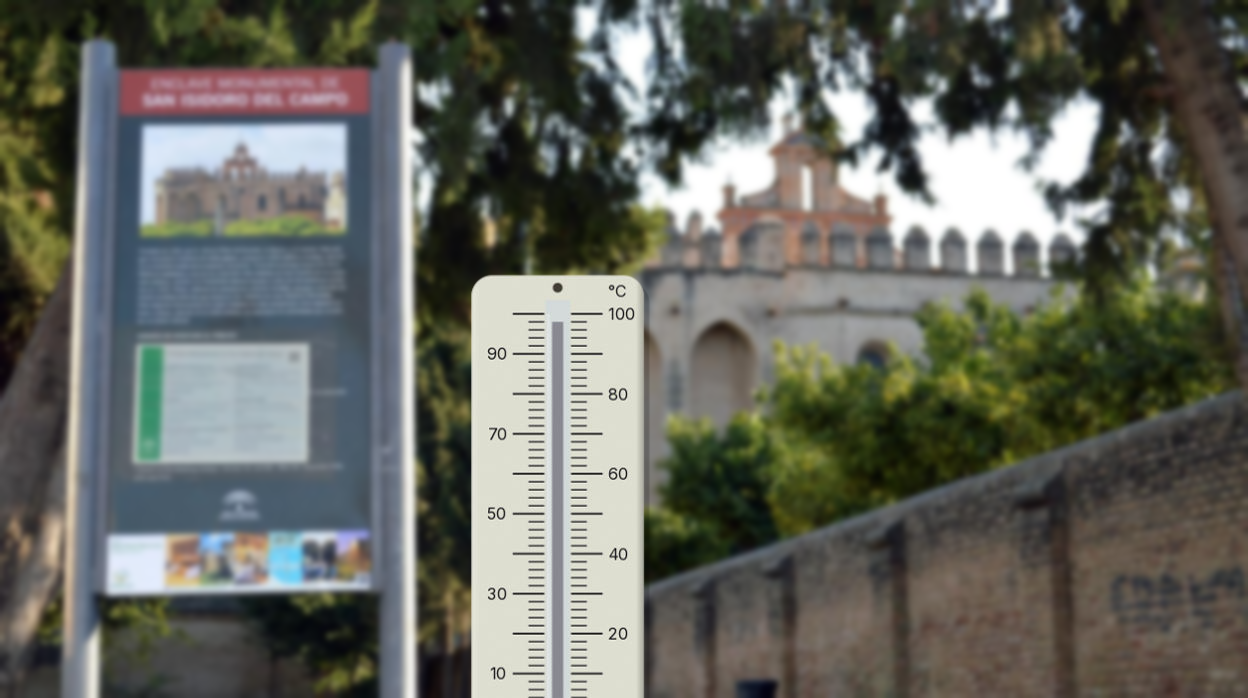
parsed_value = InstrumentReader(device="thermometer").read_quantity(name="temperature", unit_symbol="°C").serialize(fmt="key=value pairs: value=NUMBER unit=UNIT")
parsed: value=98 unit=°C
